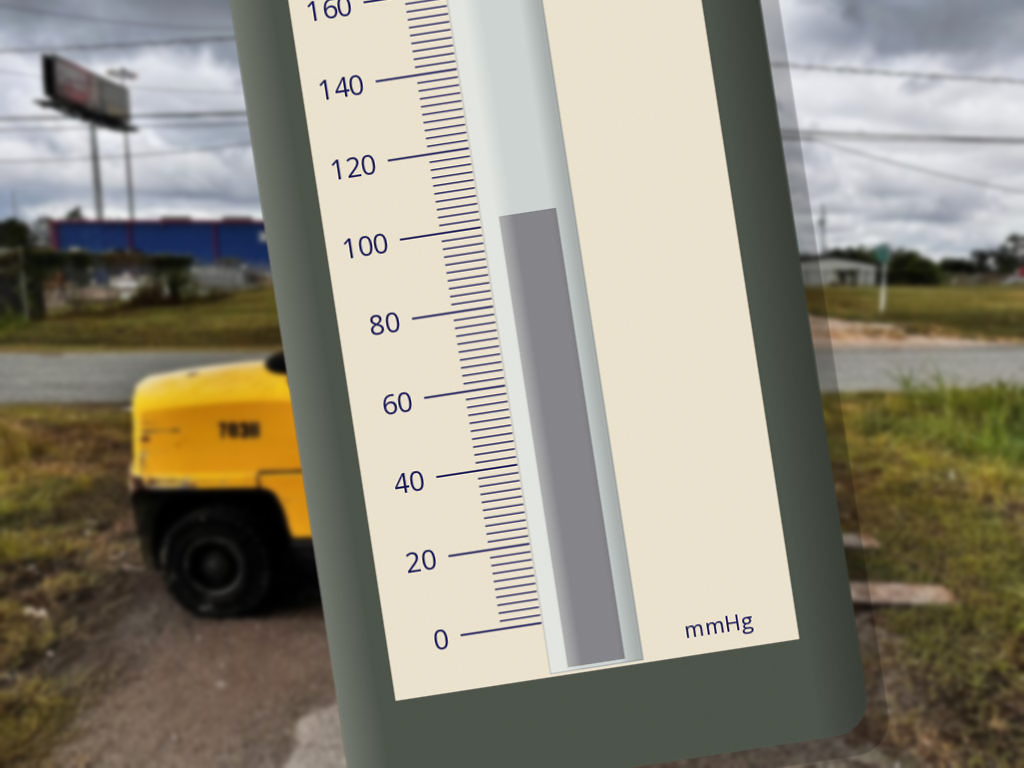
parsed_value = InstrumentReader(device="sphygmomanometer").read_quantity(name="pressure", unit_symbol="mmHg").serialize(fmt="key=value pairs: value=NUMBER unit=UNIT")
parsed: value=102 unit=mmHg
